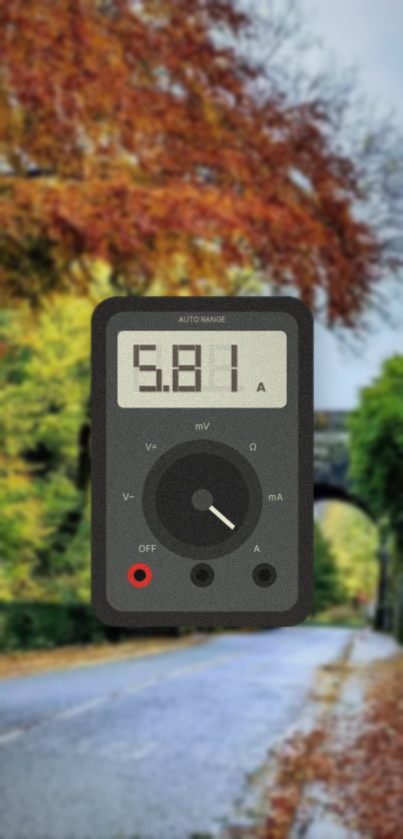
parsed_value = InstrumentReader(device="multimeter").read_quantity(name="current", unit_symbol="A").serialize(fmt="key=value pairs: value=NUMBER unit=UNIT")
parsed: value=5.81 unit=A
